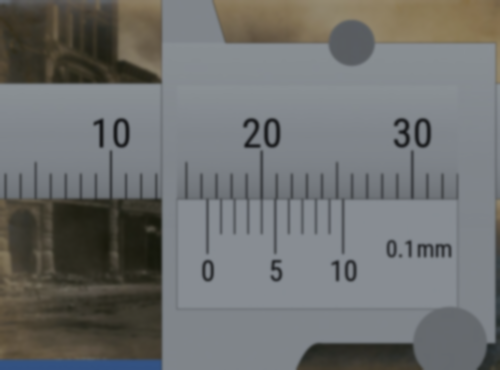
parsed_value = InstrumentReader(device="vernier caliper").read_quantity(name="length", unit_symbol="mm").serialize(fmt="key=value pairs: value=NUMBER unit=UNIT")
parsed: value=16.4 unit=mm
